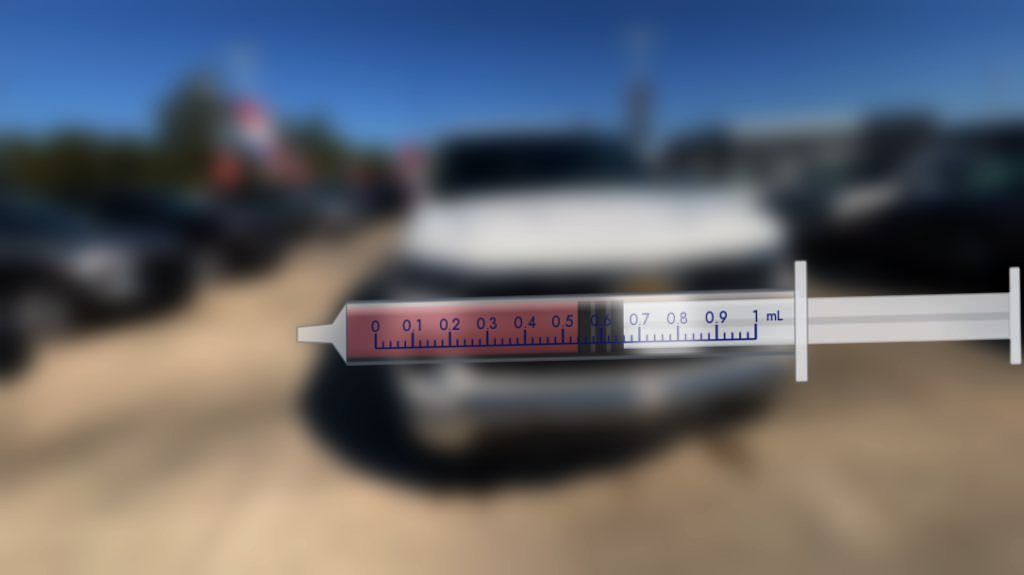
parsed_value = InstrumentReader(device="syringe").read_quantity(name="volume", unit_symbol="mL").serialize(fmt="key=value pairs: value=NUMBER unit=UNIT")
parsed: value=0.54 unit=mL
